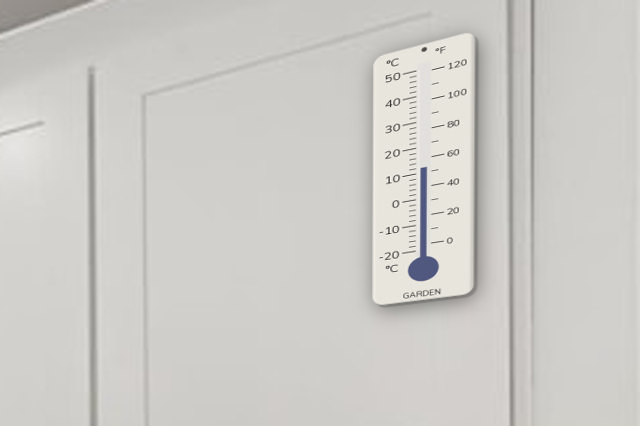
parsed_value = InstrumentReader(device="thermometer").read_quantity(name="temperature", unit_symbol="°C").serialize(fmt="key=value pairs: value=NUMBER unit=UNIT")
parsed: value=12 unit=°C
